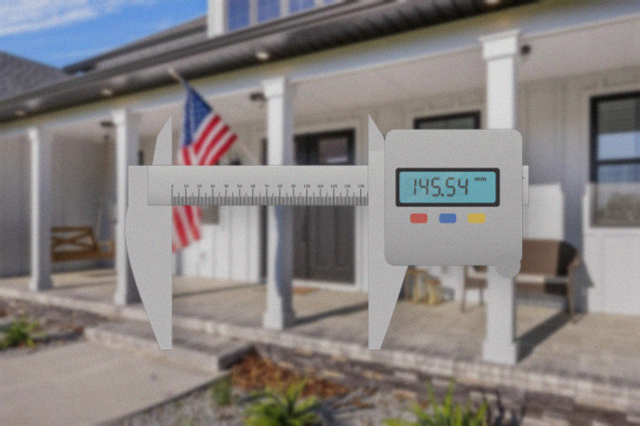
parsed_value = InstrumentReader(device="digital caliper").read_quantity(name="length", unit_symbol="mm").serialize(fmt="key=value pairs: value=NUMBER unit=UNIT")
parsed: value=145.54 unit=mm
